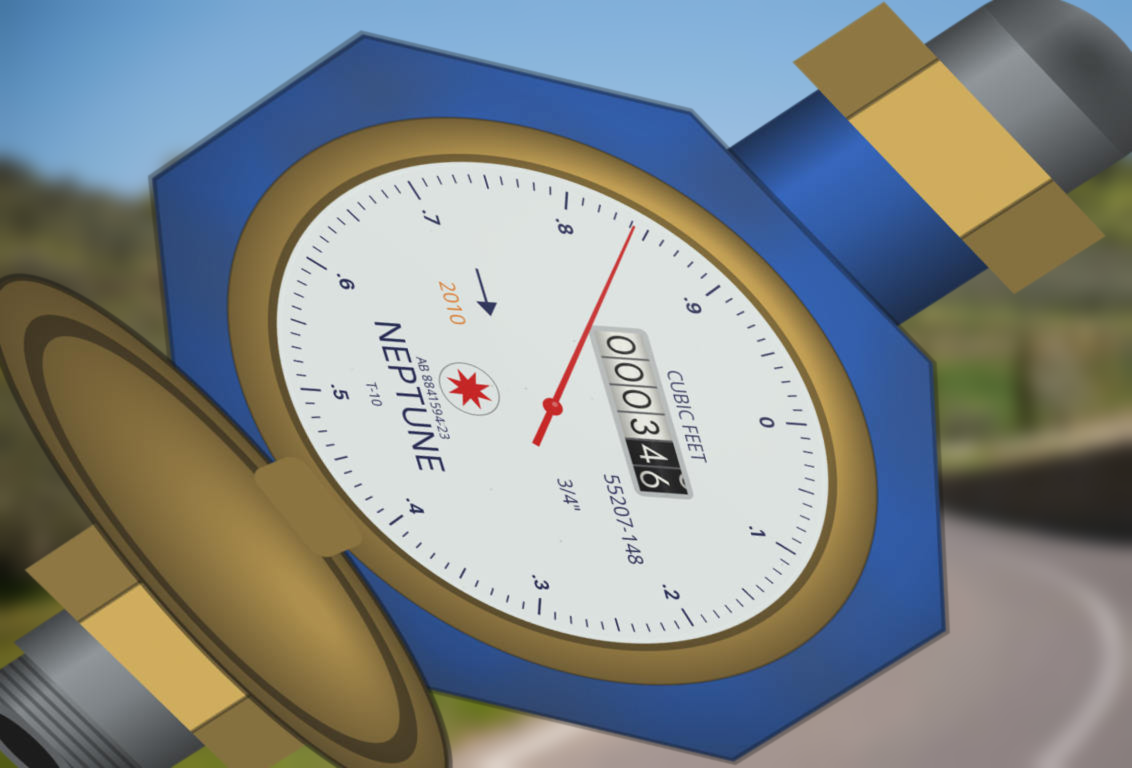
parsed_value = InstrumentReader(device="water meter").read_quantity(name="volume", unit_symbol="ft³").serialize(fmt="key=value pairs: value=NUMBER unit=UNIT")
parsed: value=345.84 unit=ft³
